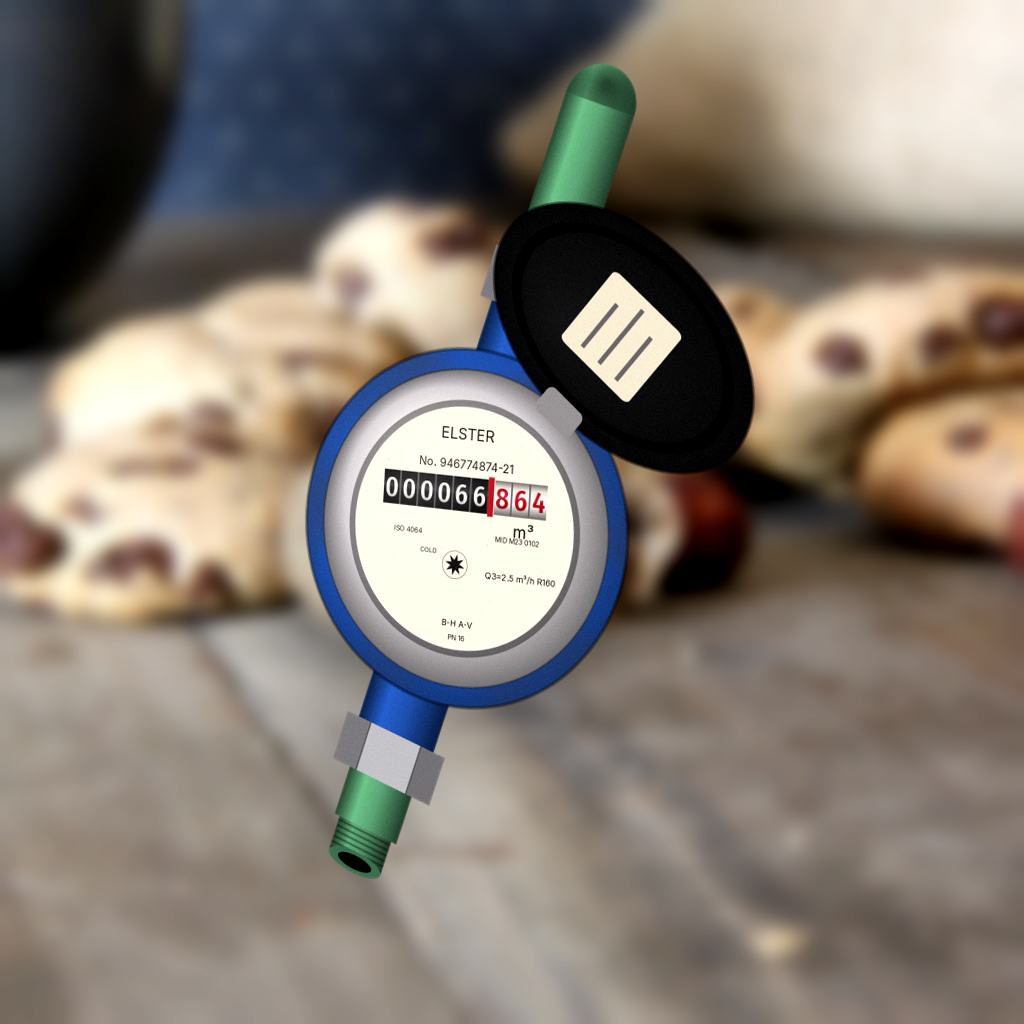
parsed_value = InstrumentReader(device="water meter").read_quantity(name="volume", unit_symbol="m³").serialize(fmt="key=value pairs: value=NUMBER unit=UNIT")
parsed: value=66.864 unit=m³
